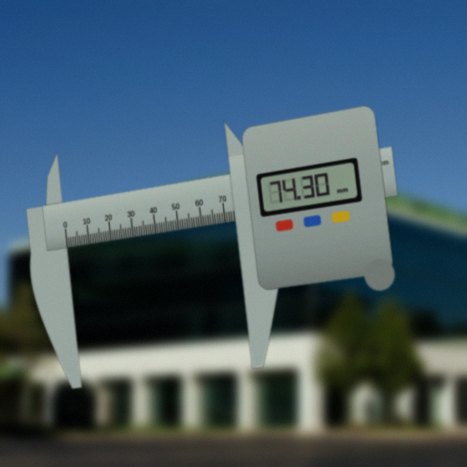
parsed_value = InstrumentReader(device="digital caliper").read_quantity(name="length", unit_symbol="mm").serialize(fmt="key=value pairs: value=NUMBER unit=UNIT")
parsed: value=74.30 unit=mm
